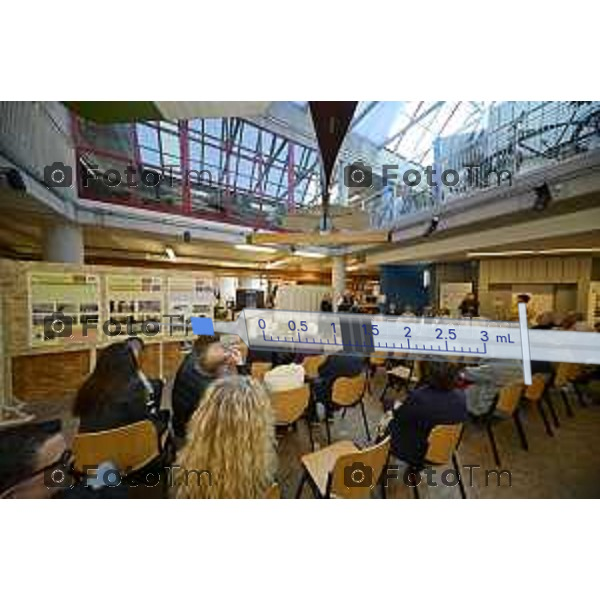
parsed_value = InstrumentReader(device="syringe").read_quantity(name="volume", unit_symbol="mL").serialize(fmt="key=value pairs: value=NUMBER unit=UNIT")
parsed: value=1.1 unit=mL
